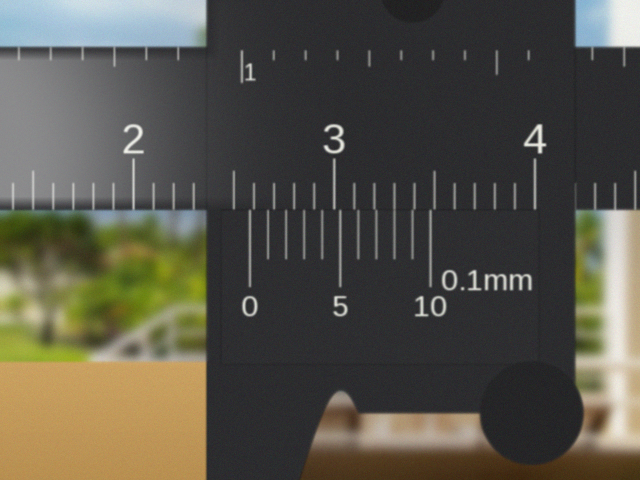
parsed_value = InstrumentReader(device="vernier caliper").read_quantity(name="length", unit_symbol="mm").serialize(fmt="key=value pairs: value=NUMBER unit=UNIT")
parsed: value=25.8 unit=mm
